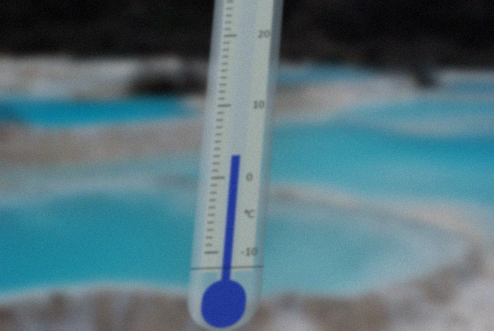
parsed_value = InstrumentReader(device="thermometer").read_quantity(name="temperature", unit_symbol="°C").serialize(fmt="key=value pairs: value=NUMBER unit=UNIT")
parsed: value=3 unit=°C
